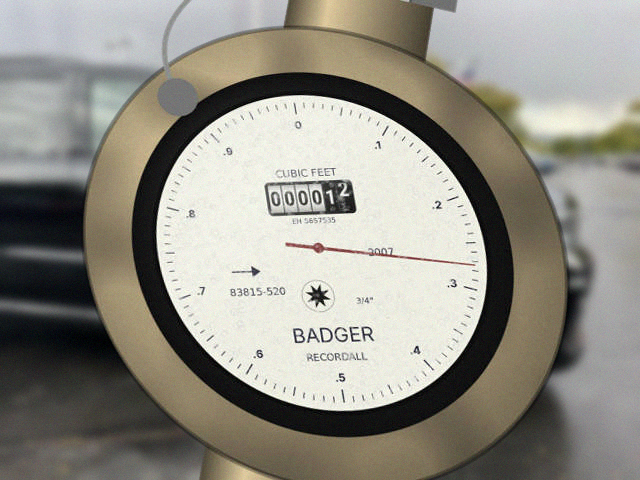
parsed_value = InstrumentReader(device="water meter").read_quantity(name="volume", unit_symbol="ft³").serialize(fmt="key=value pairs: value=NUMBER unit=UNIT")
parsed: value=12.27 unit=ft³
